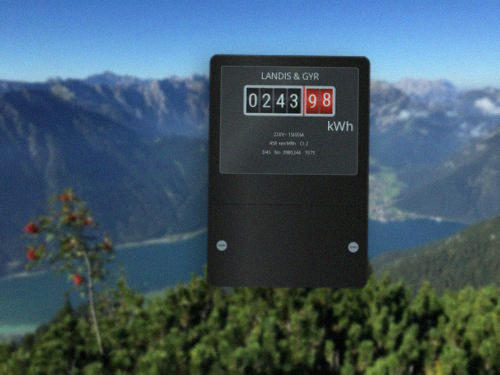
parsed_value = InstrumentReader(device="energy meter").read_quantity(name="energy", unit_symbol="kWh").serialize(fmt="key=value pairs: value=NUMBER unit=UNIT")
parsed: value=243.98 unit=kWh
